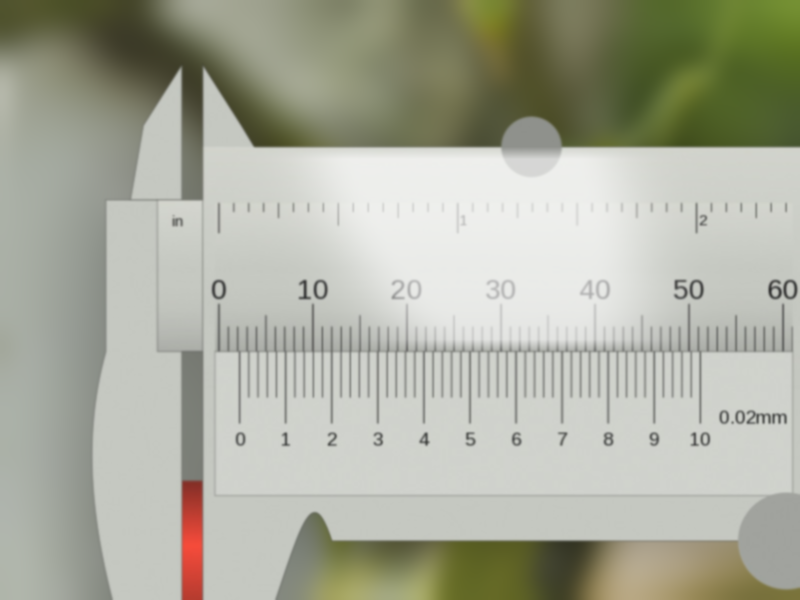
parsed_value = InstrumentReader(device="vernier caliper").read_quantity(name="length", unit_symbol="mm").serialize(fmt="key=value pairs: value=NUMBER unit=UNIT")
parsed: value=2.2 unit=mm
